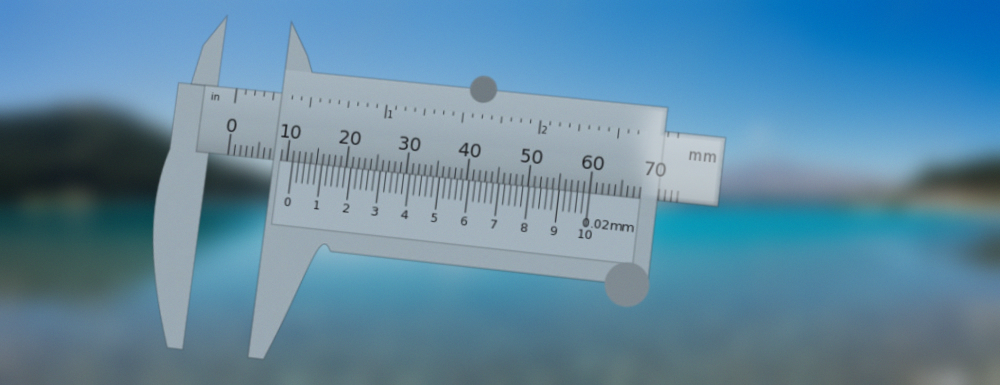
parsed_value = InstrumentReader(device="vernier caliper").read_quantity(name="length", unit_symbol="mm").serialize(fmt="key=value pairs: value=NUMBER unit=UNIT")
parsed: value=11.0 unit=mm
